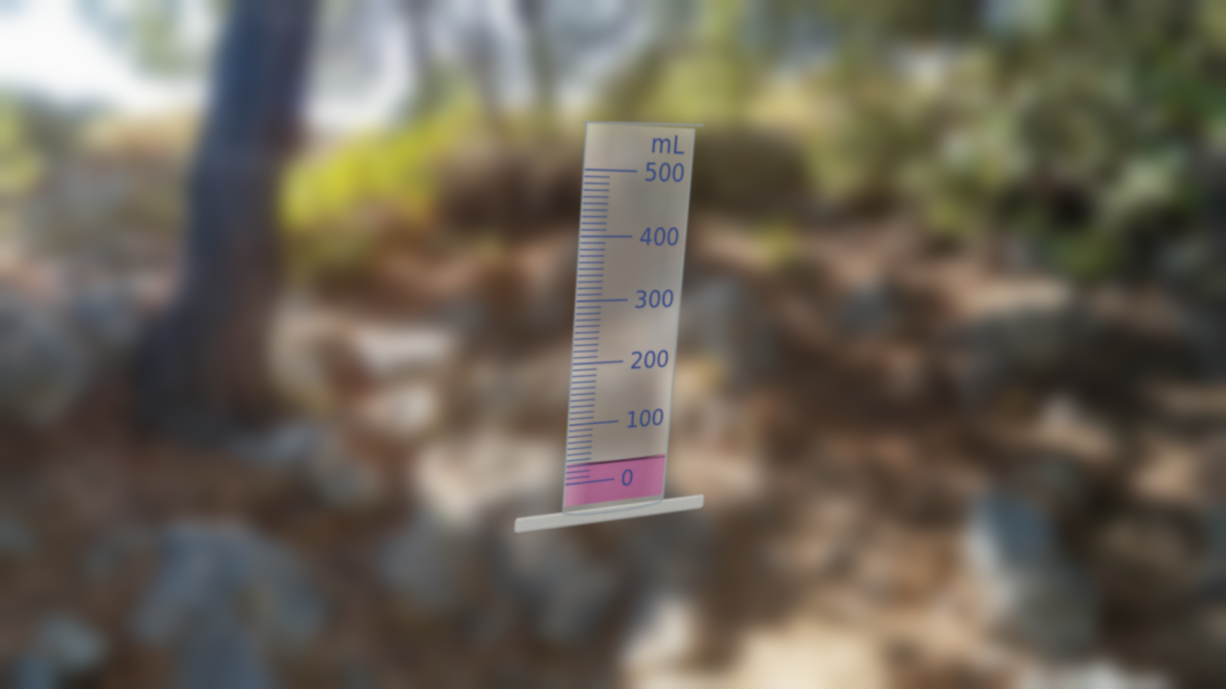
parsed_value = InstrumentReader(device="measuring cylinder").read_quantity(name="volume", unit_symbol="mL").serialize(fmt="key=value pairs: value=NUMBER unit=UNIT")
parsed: value=30 unit=mL
